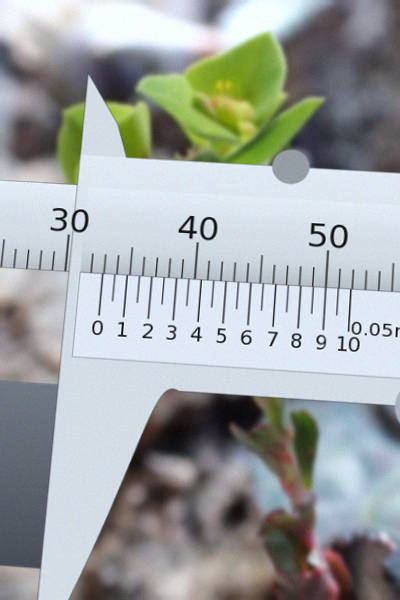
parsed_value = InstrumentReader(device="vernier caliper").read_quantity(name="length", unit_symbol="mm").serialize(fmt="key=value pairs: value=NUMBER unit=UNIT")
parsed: value=32.9 unit=mm
